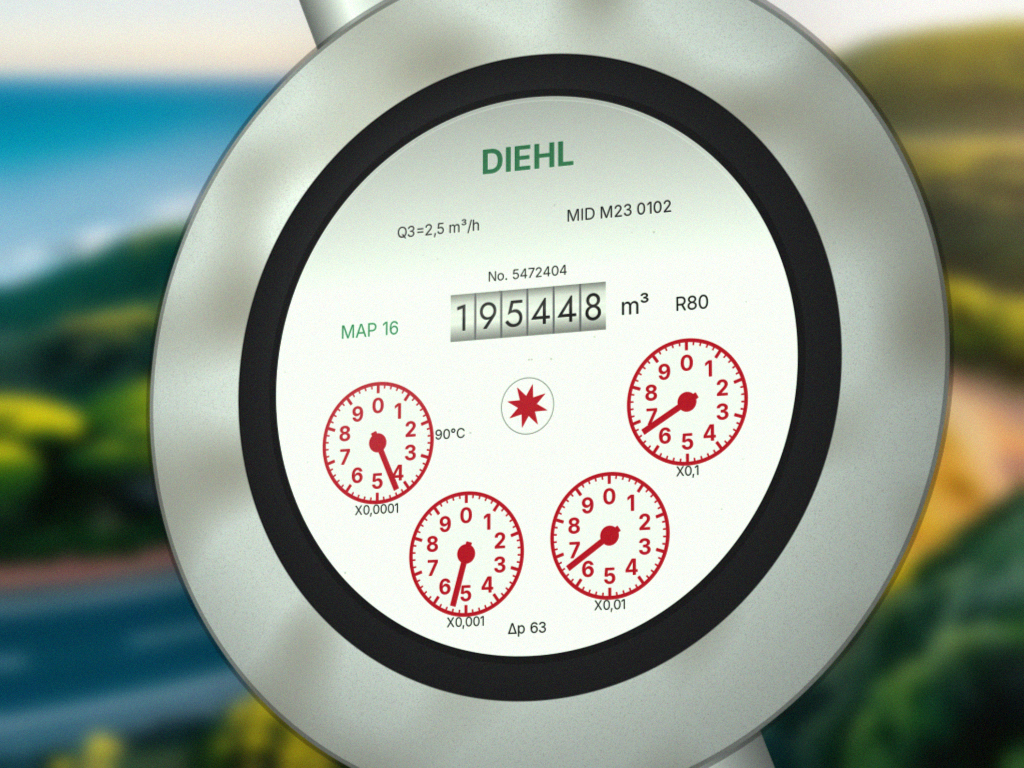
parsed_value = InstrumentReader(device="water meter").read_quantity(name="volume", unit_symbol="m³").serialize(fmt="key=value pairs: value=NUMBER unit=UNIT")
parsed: value=195448.6654 unit=m³
